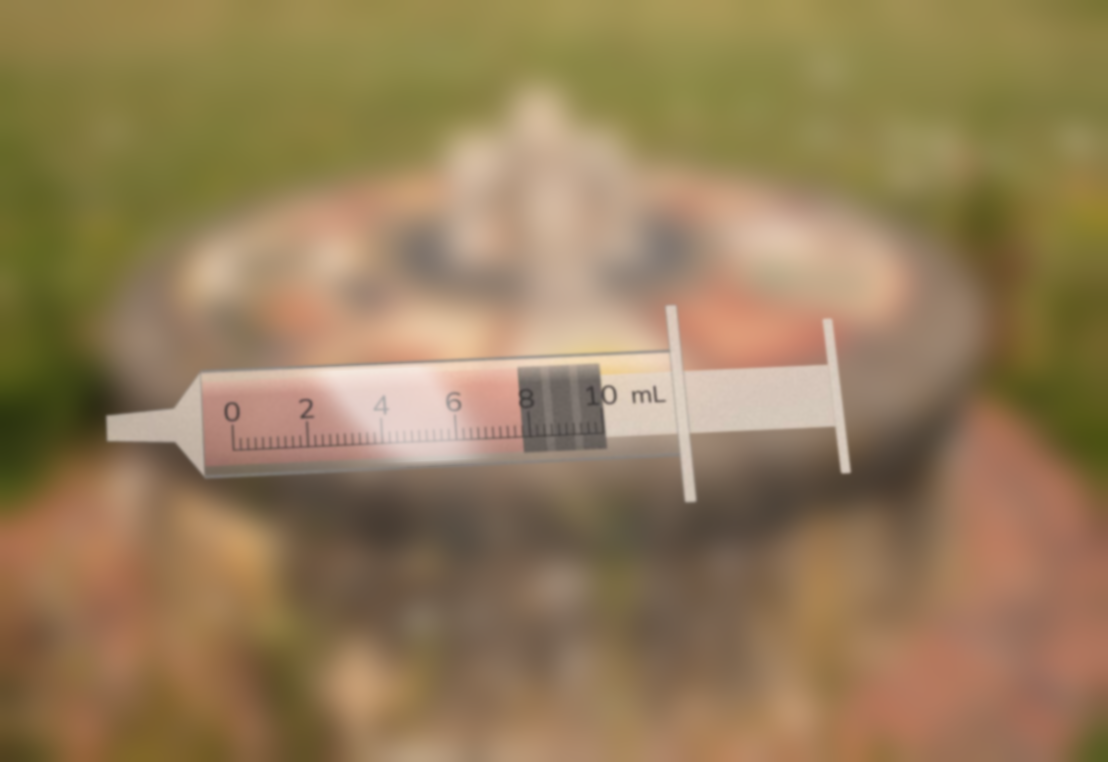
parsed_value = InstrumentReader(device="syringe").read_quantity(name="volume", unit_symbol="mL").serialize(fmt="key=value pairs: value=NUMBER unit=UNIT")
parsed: value=7.8 unit=mL
